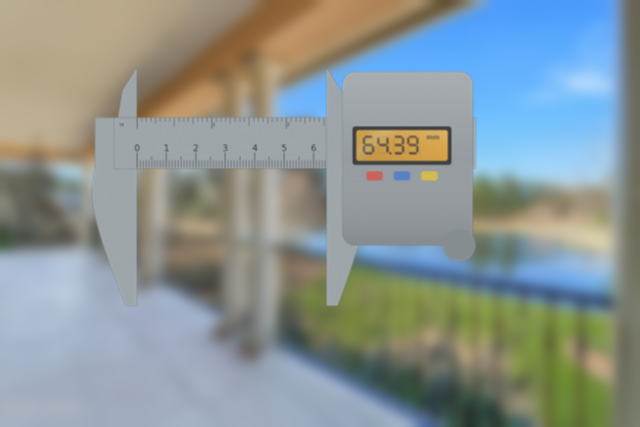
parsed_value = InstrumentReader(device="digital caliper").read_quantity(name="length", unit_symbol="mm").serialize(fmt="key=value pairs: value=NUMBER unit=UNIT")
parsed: value=64.39 unit=mm
